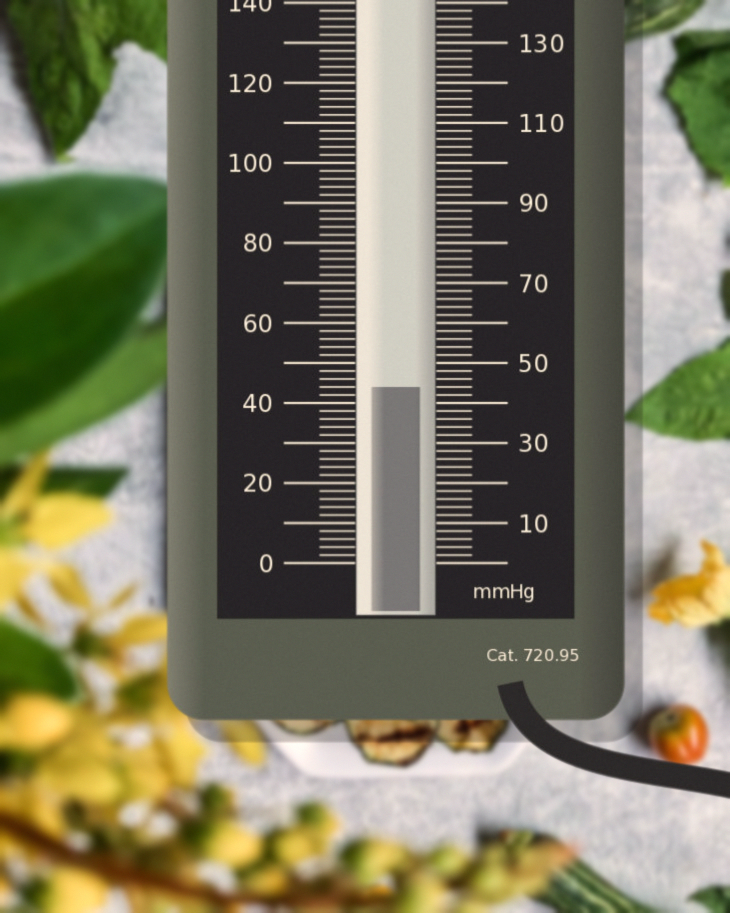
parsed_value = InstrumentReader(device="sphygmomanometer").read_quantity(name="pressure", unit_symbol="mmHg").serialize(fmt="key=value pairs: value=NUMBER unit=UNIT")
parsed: value=44 unit=mmHg
